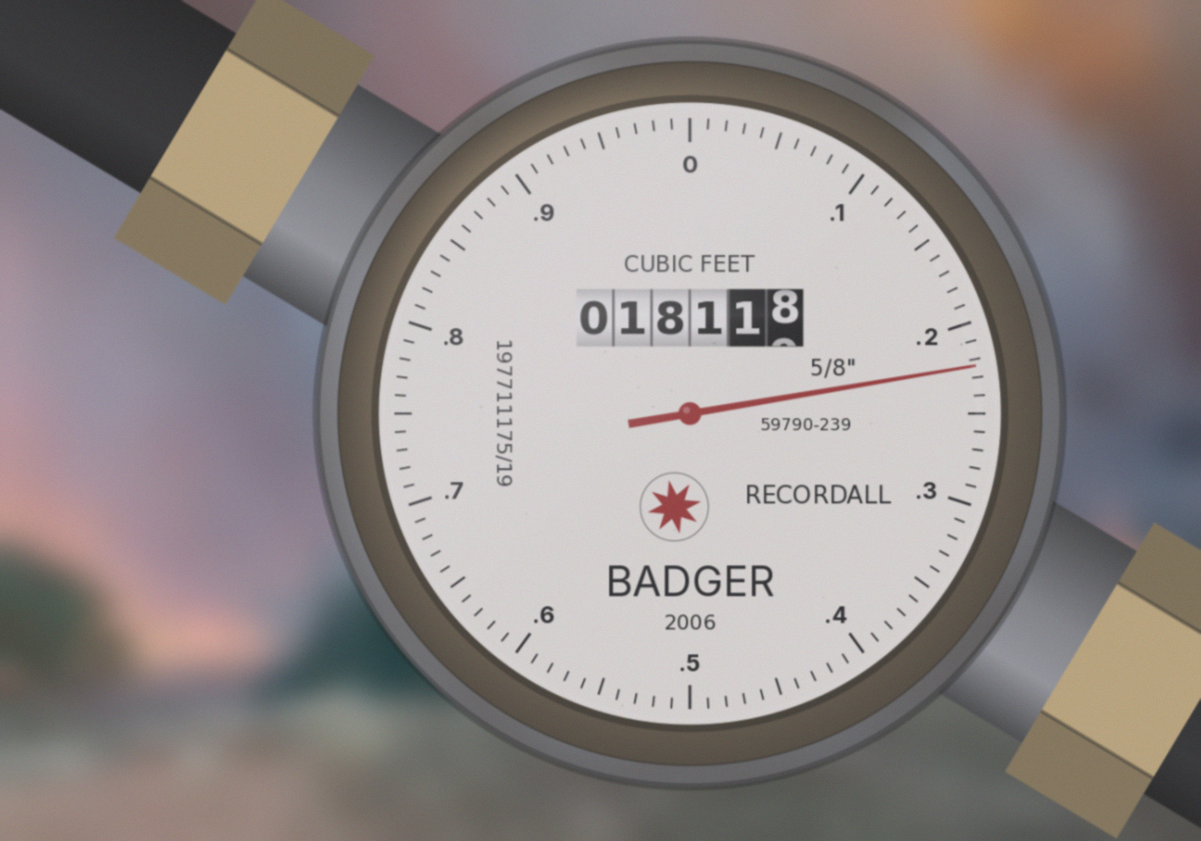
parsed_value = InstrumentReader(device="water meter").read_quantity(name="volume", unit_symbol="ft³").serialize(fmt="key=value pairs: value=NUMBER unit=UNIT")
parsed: value=18118.22 unit=ft³
